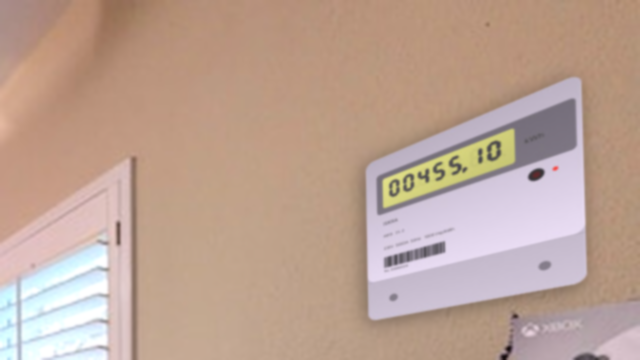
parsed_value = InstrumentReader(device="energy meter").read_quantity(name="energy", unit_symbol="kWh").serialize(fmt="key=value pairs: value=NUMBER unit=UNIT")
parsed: value=455.10 unit=kWh
